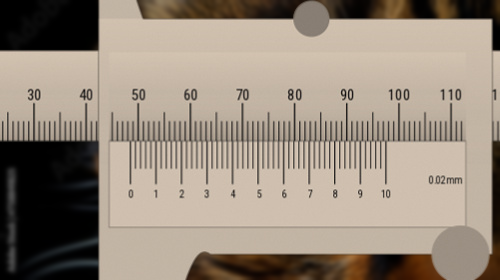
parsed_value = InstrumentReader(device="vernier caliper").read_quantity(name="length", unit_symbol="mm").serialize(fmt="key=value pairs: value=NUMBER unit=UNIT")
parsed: value=48.5 unit=mm
